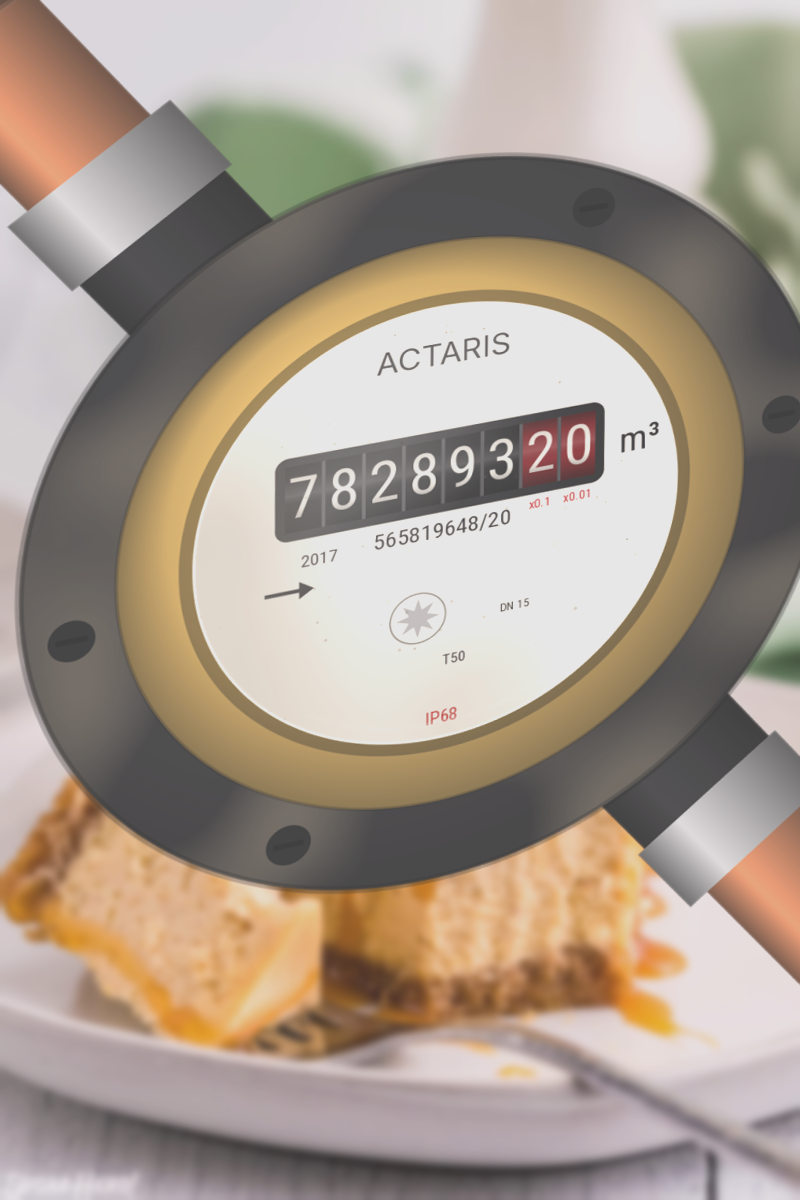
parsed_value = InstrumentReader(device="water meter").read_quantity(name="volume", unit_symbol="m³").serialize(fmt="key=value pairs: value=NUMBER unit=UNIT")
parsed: value=782893.20 unit=m³
